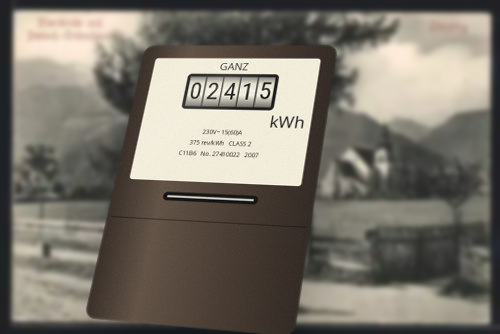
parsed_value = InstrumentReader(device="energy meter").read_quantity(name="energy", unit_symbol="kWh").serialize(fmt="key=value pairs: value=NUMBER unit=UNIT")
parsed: value=2415 unit=kWh
